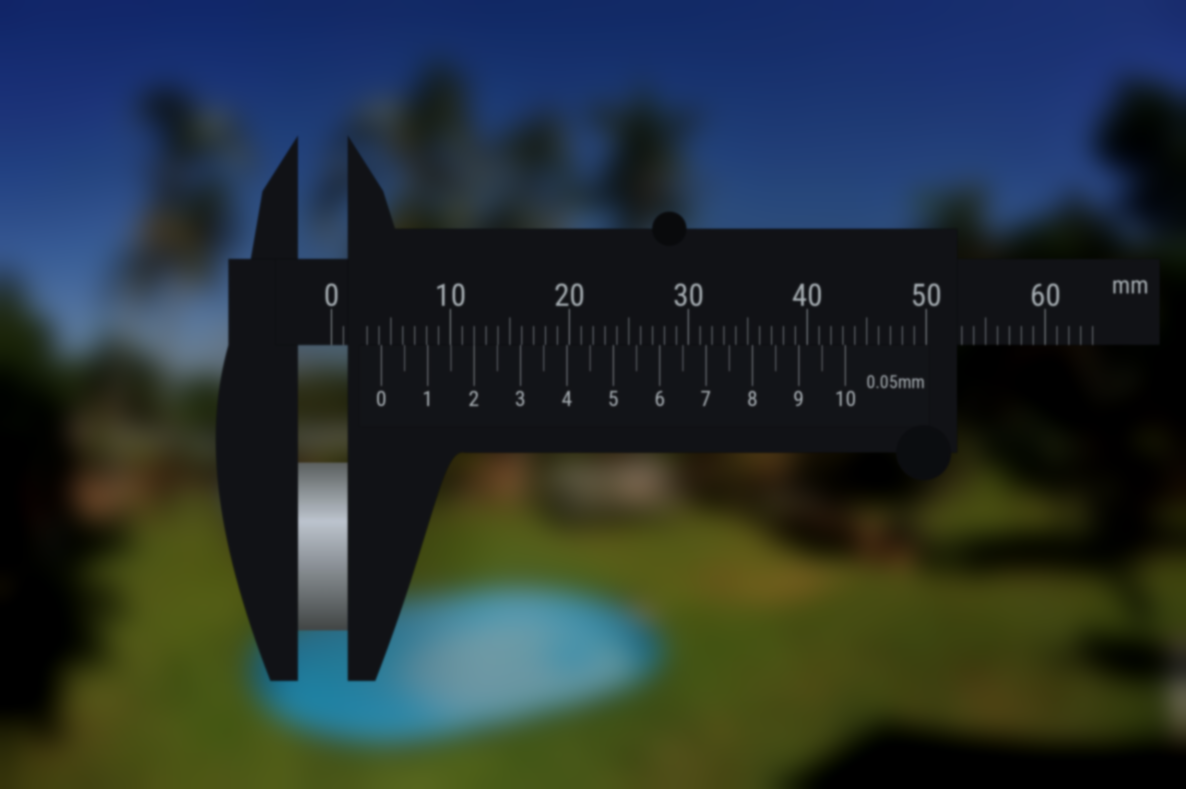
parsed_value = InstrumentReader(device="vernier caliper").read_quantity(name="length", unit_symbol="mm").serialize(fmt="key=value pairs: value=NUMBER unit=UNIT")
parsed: value=4.2 unit=mm
